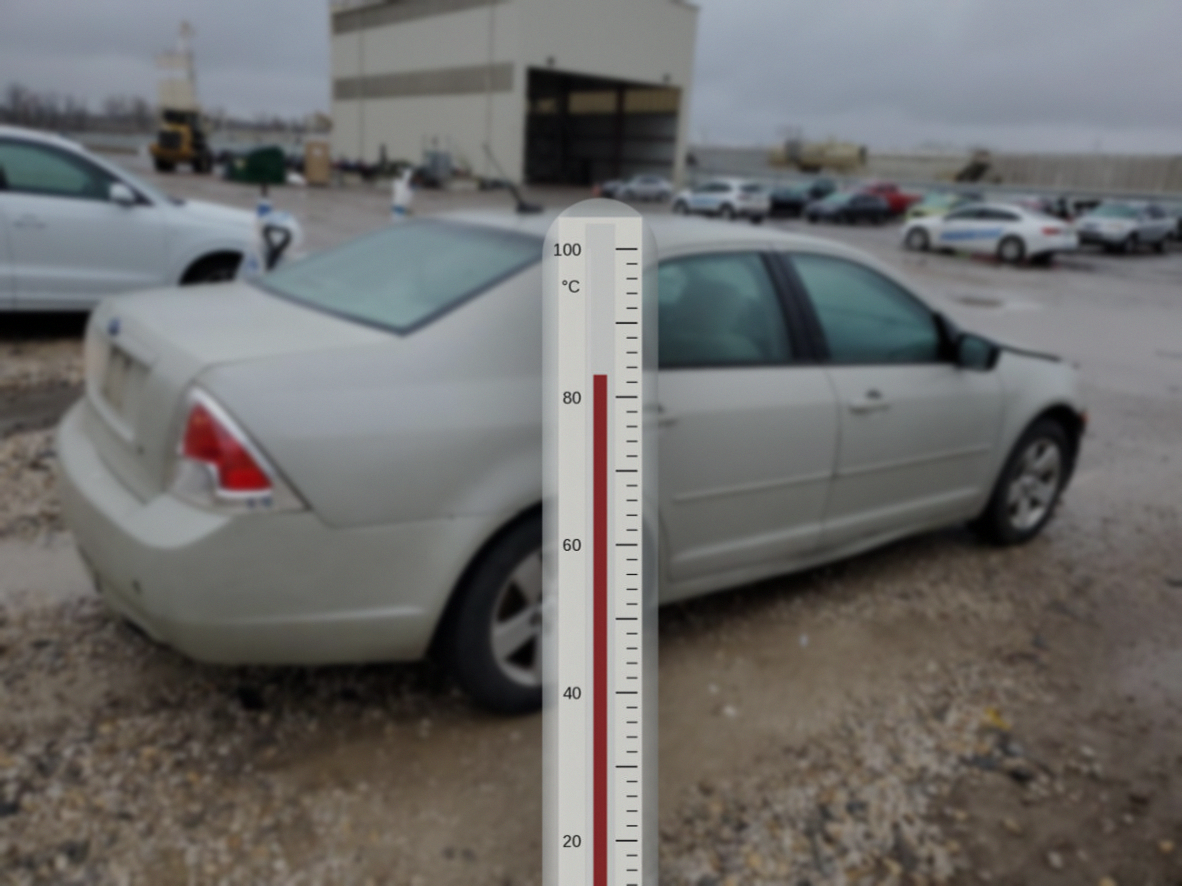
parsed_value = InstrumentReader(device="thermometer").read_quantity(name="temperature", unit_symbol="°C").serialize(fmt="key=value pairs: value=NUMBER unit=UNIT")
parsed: value=83 unit=°C
